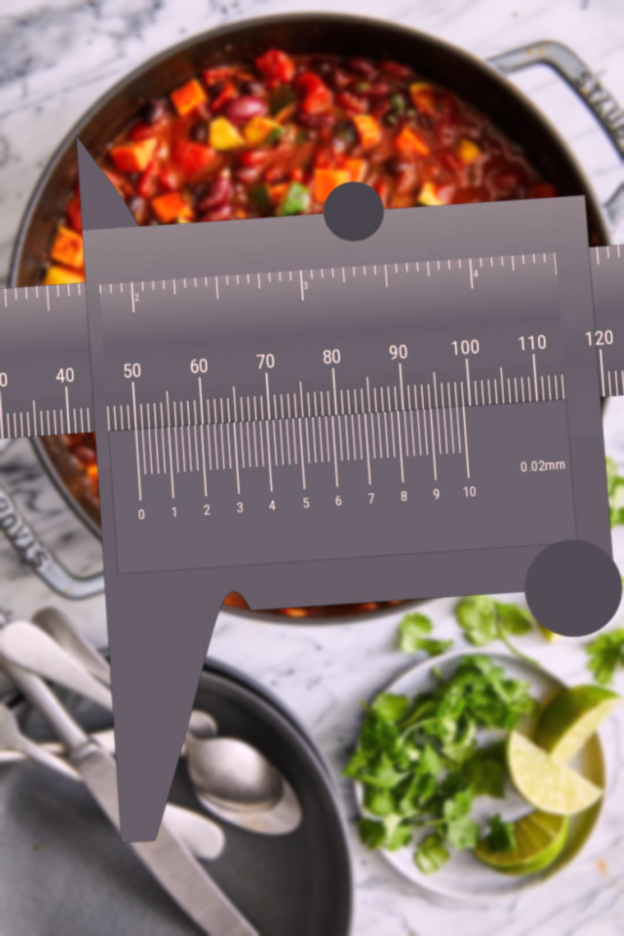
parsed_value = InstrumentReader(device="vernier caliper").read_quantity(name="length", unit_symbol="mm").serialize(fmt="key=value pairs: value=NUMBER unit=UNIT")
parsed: value=50.0 unit=mm
